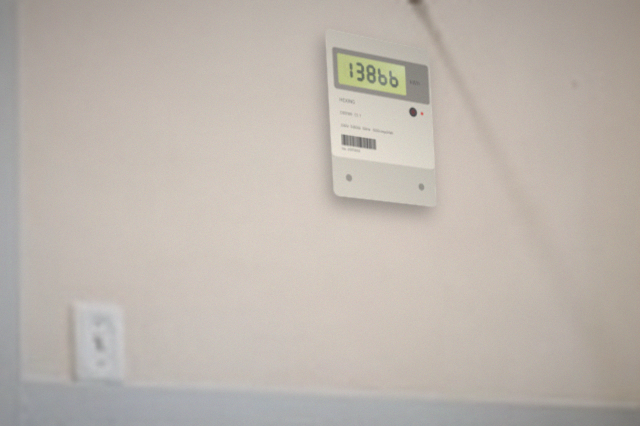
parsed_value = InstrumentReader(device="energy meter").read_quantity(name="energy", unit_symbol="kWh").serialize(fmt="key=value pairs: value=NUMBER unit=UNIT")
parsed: value=13866 unit=kWh
